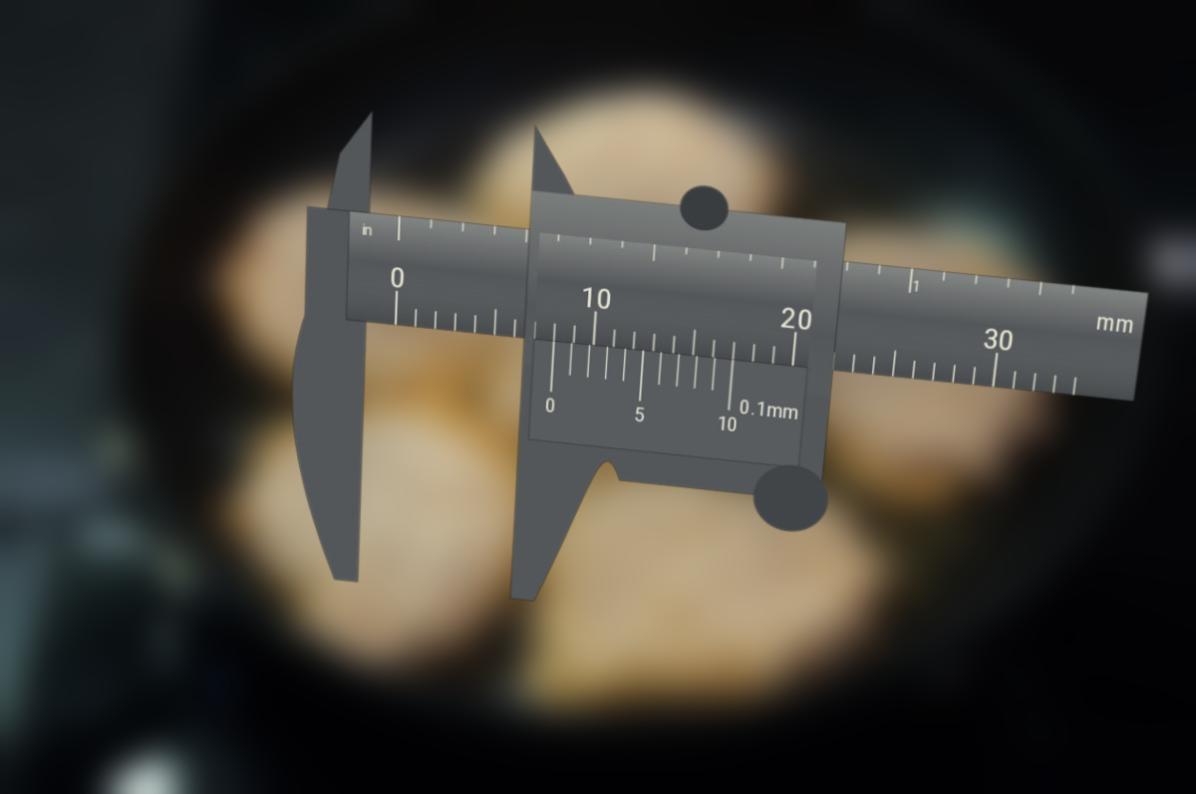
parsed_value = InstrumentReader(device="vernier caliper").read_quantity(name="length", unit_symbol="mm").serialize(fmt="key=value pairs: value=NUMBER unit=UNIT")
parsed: value=8.0 unit=mm
